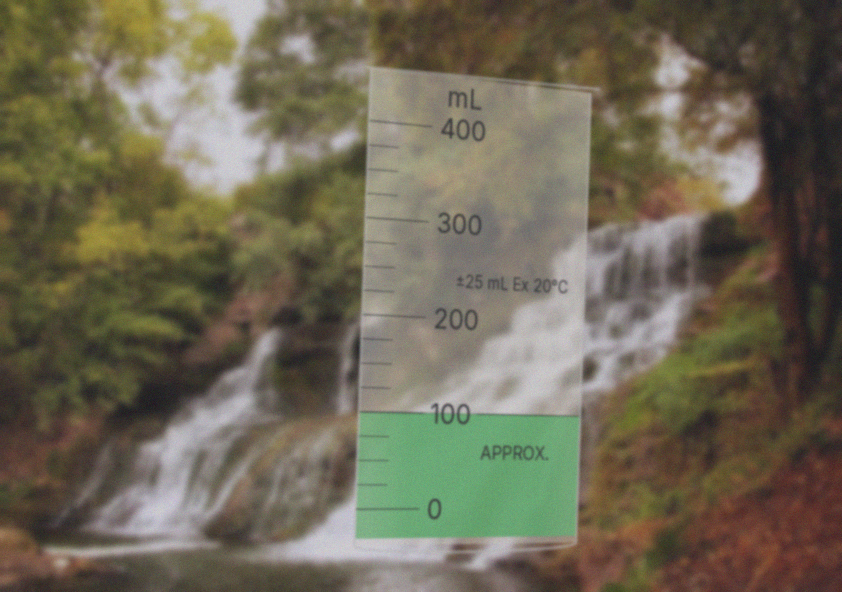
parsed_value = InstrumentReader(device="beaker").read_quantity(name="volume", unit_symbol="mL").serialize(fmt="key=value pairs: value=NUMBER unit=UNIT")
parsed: value=100 unit=mL
